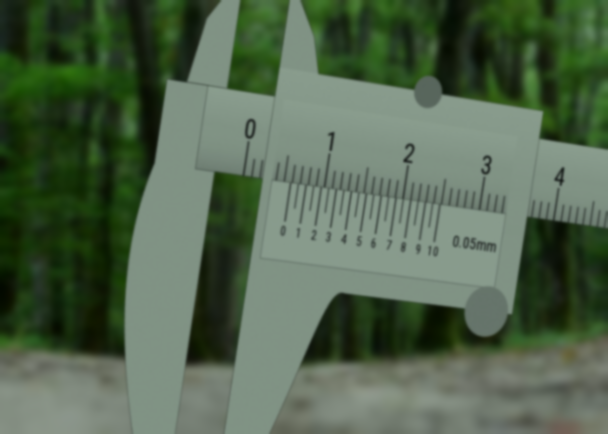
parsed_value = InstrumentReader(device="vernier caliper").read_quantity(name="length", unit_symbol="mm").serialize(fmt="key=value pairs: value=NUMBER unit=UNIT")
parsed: value=5.8 unit=mm
